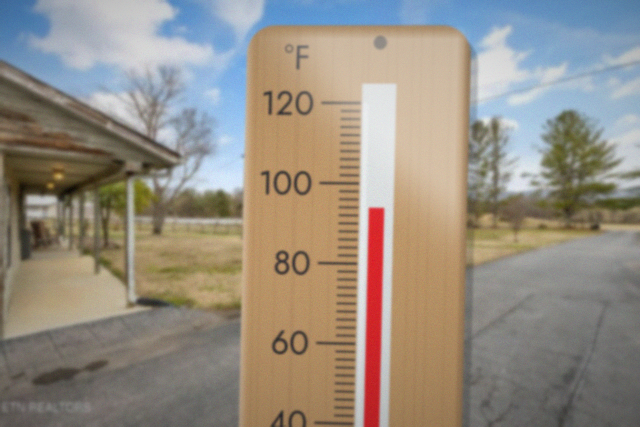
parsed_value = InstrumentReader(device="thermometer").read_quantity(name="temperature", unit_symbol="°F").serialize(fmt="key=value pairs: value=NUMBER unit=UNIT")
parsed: value=94 unit=°F
